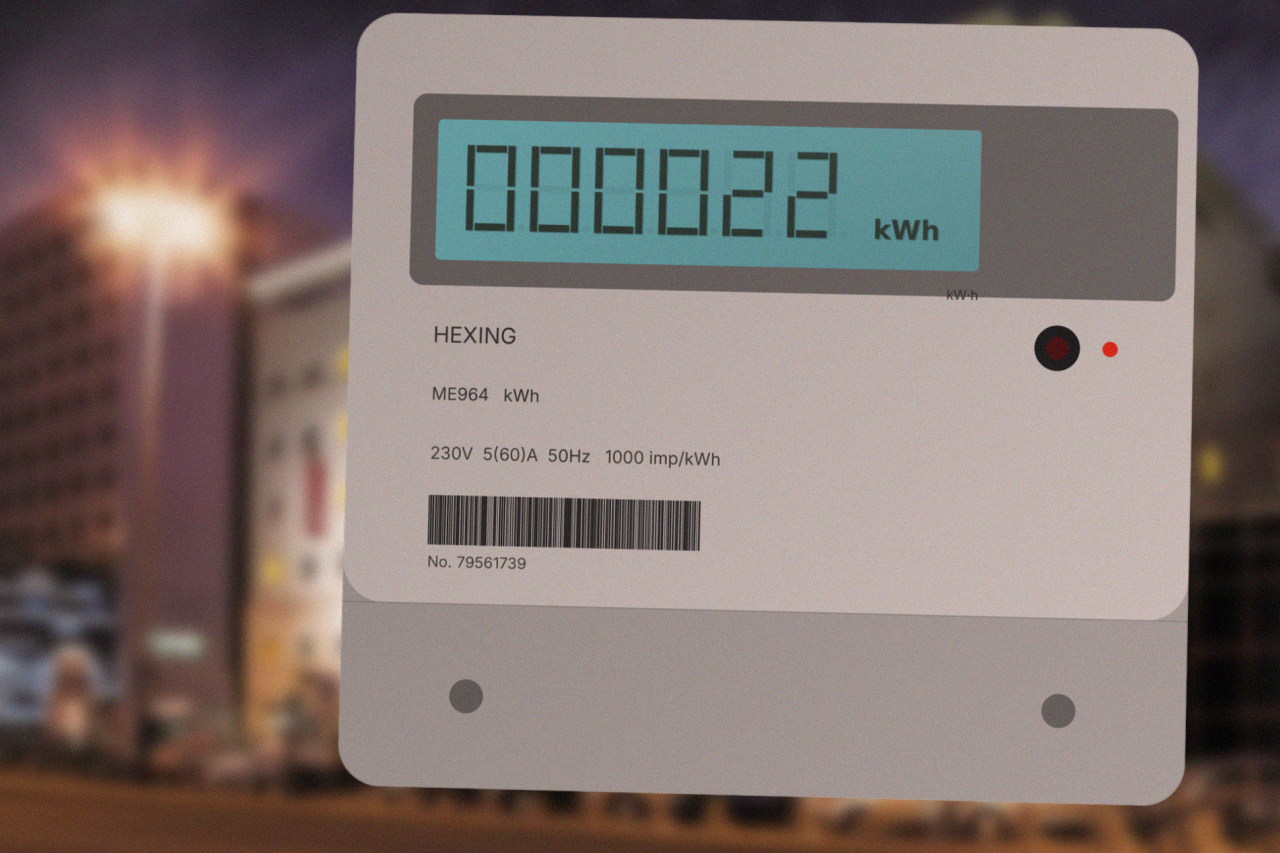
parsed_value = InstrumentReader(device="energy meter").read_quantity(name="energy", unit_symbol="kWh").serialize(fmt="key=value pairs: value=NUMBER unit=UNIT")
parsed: value=22 unit=kWh
